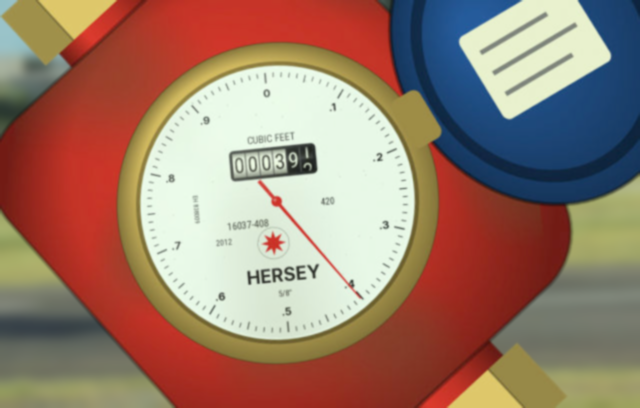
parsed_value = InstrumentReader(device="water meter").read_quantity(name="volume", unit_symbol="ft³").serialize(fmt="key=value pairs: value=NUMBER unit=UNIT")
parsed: value=391.40 unit=ft³
